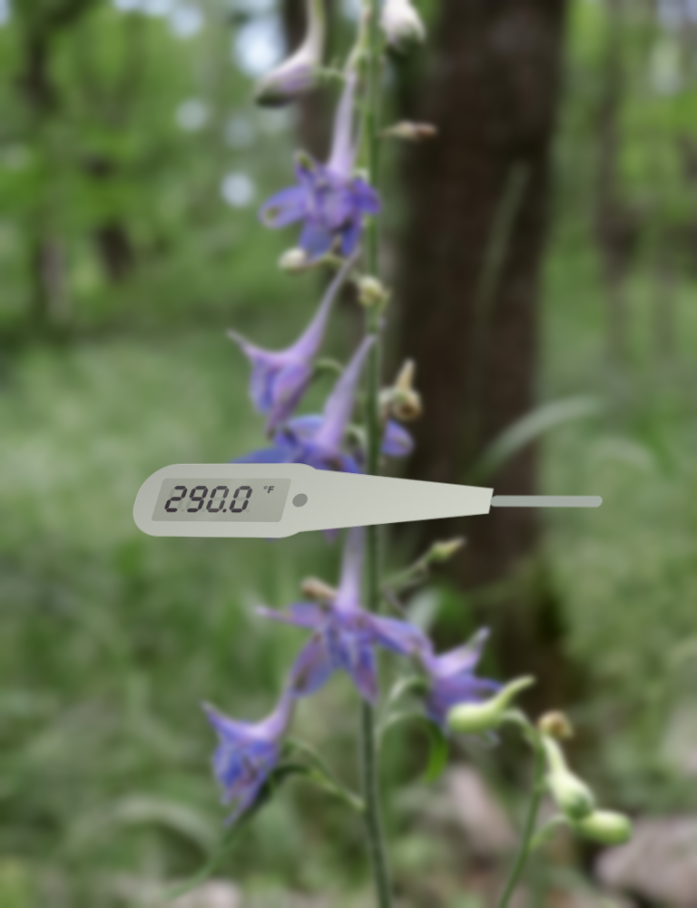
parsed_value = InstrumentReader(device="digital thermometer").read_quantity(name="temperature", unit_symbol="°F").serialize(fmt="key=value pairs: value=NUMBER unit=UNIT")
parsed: value=290.0 unit=°F
